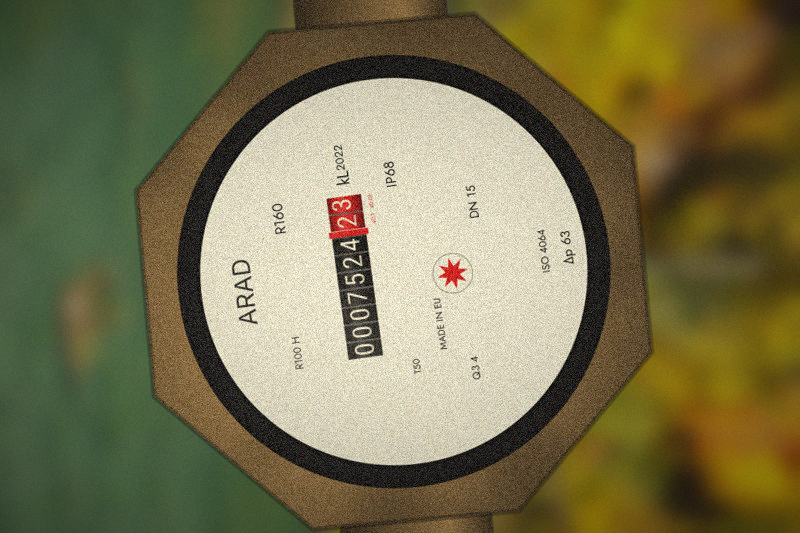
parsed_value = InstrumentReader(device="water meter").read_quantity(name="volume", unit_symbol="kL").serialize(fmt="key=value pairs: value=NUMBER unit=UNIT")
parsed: value=7524.23 unit=kL
